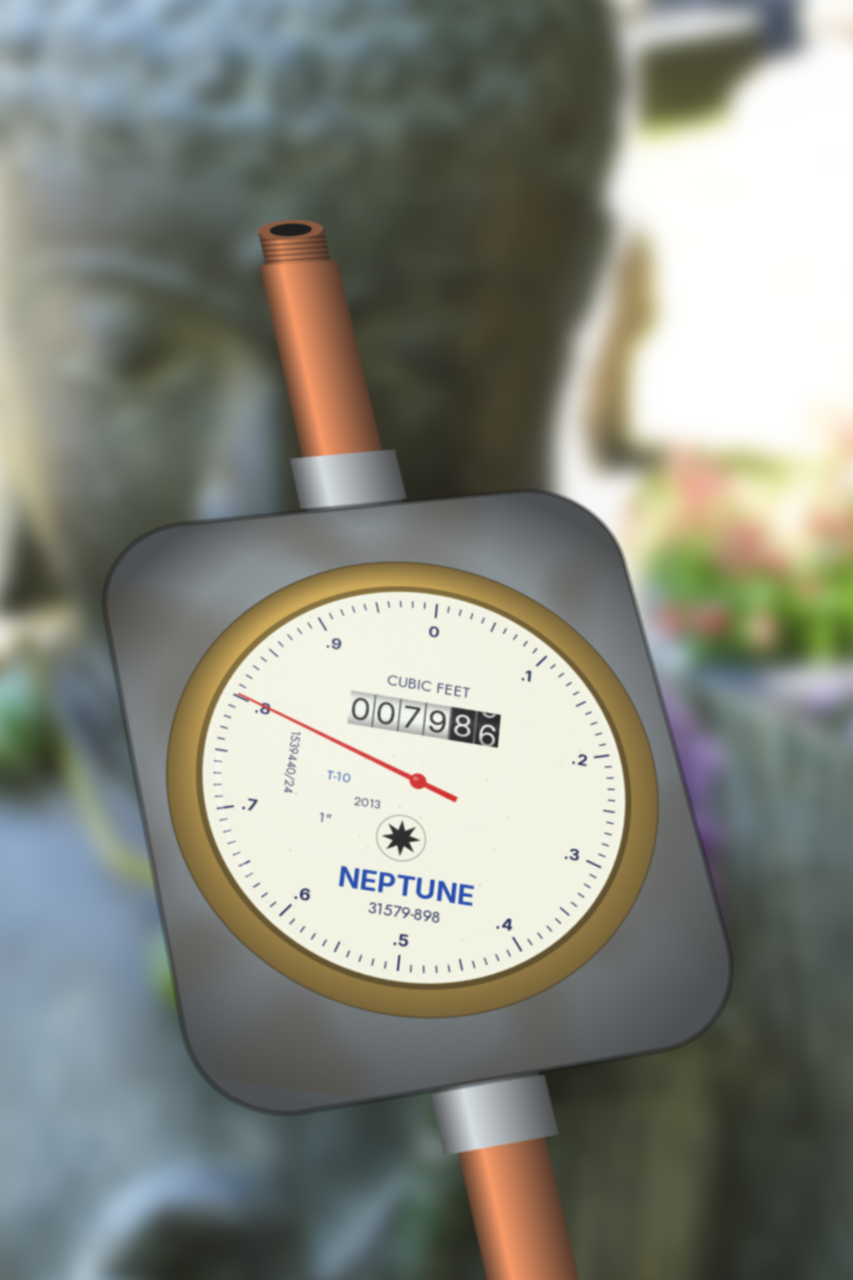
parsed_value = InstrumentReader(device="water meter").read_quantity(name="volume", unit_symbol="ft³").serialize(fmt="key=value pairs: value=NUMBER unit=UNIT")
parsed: value=7985.80 unit=ft³
